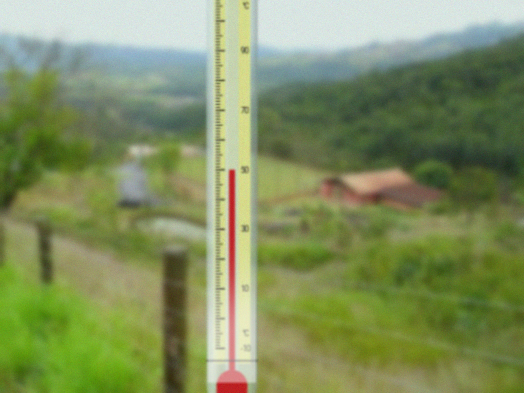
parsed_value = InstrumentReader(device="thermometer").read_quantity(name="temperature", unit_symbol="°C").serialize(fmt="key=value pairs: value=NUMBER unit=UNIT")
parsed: value=50 unit=°C
